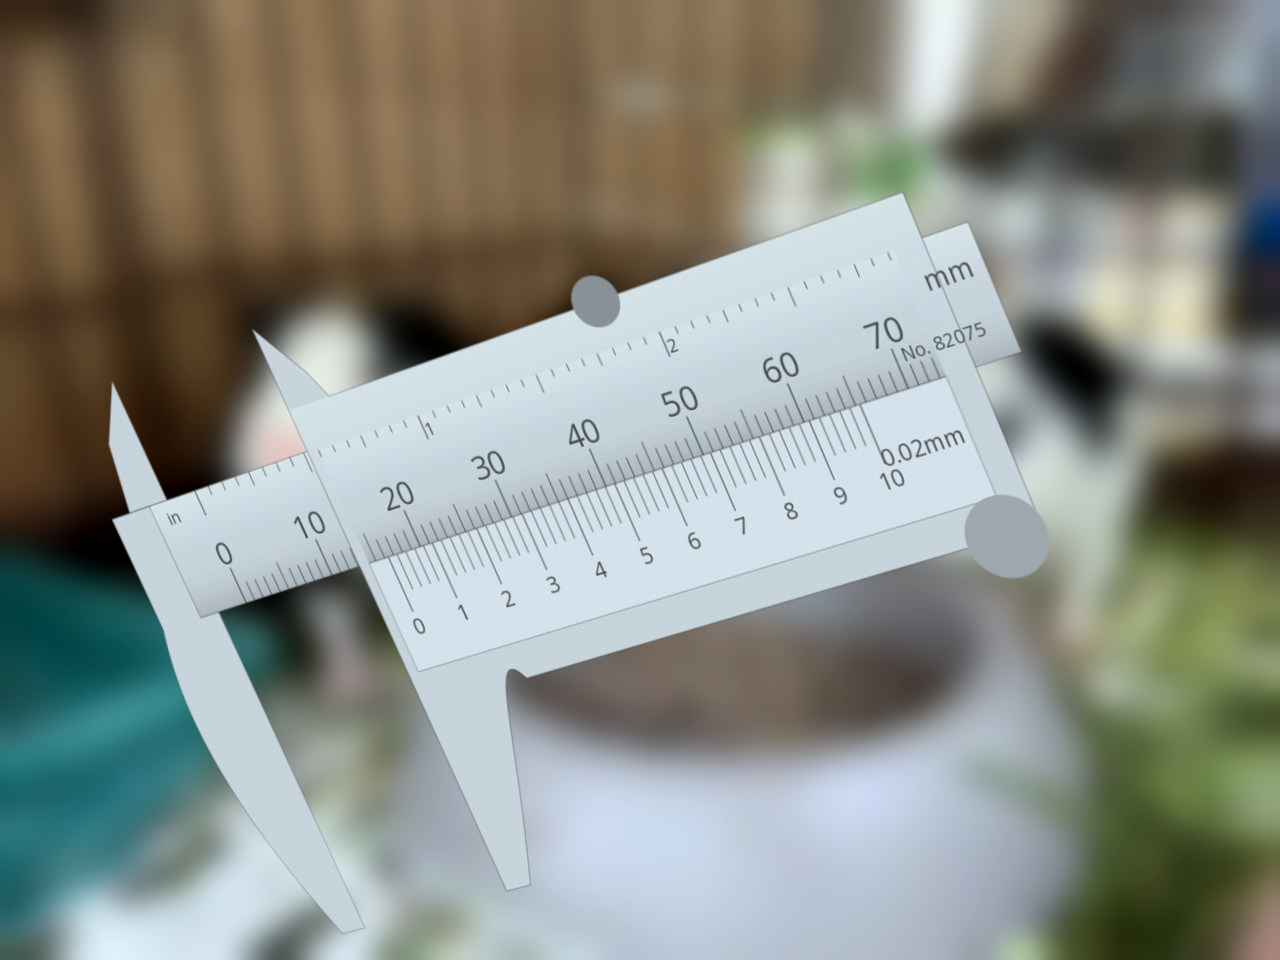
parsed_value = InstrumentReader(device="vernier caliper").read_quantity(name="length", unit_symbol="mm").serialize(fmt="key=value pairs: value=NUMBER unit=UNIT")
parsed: value=16.4 unit=mm
